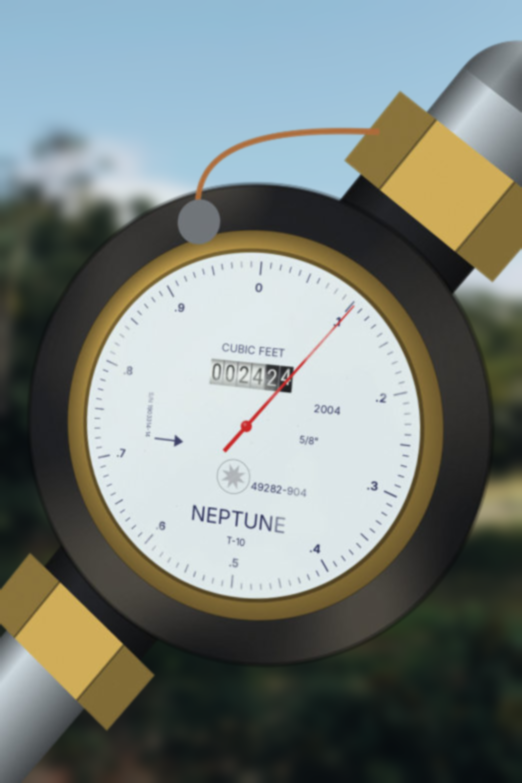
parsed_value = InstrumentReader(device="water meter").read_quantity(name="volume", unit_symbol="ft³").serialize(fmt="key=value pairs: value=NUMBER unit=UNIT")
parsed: value=2424.10 unit=ft³
